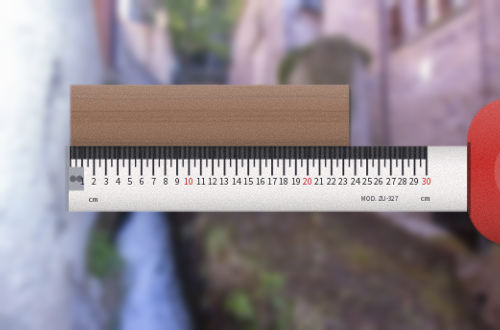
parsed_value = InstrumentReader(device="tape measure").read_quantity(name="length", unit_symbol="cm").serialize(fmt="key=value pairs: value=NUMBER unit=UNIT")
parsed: value=23.5 unit=cm
